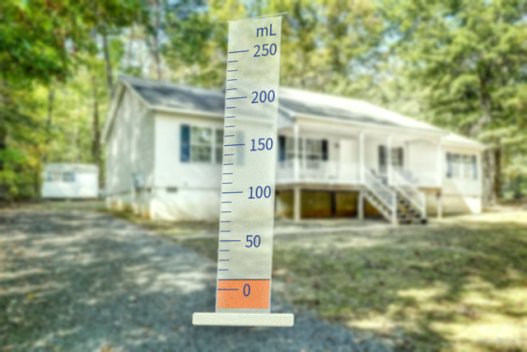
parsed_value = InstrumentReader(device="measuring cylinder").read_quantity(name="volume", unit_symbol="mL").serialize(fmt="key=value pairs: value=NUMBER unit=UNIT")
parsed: value=10 unit=mL
